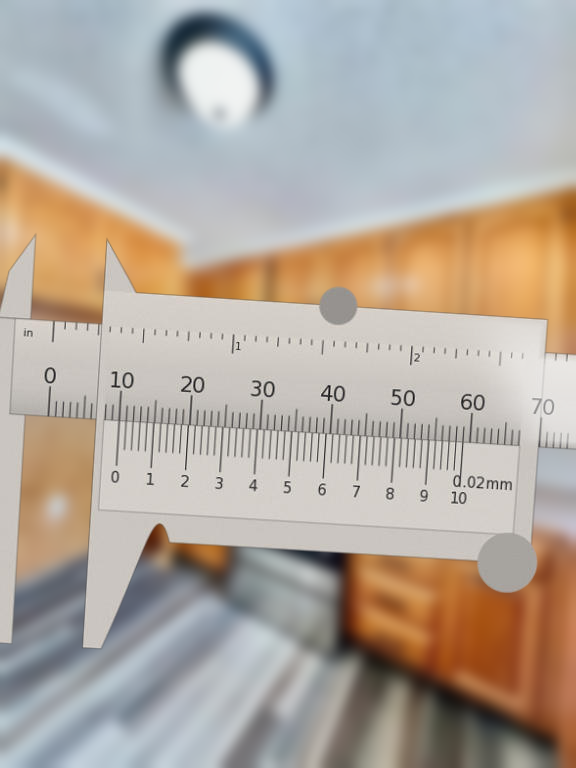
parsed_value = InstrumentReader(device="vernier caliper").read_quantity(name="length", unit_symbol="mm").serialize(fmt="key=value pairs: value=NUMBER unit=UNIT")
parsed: value=10.0 unit=mm
